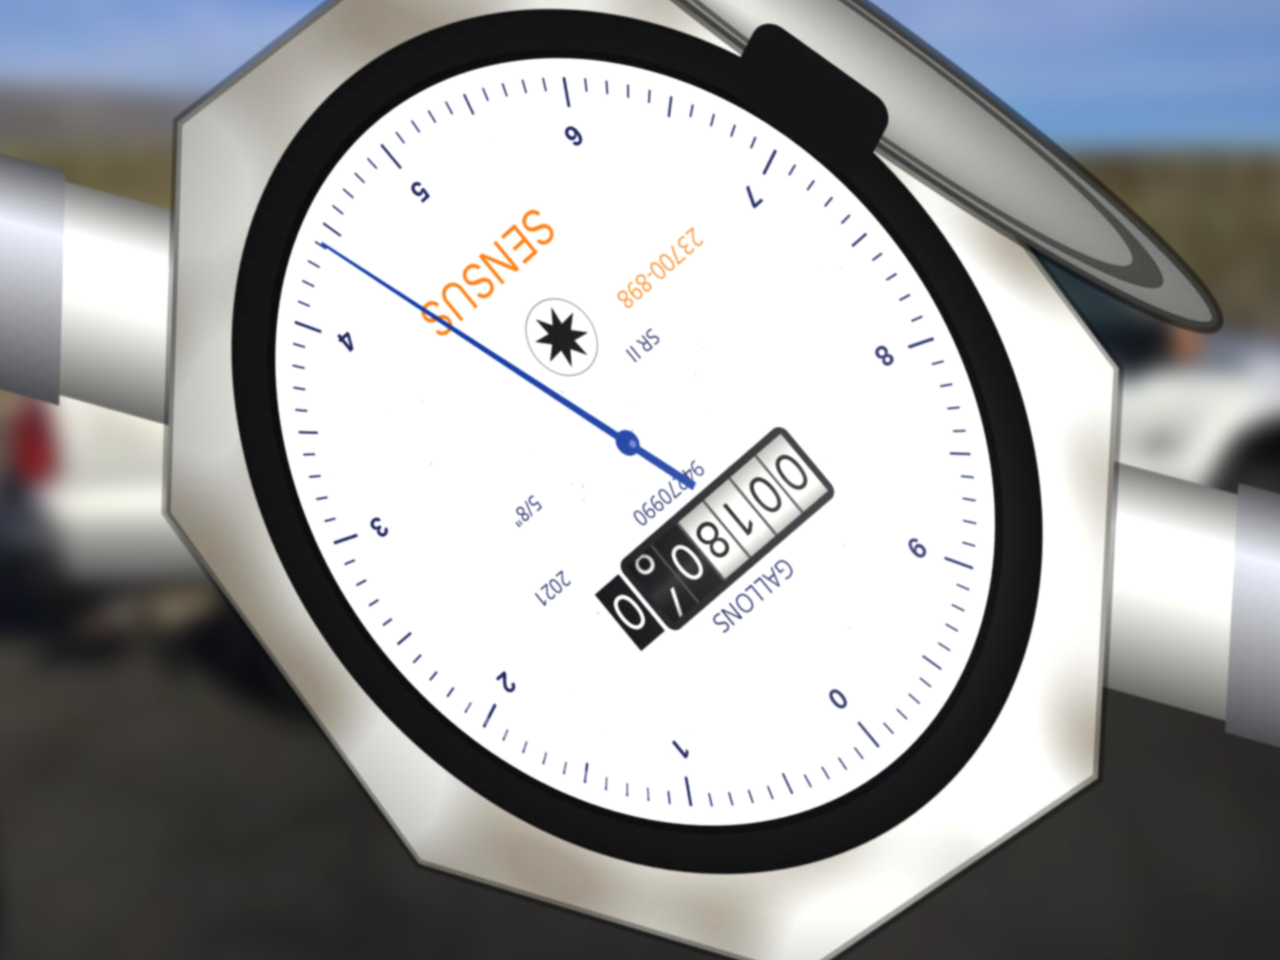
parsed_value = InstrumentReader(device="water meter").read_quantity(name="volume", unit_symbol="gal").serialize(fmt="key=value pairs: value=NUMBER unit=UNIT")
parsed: value=18074.4 unit=gal
